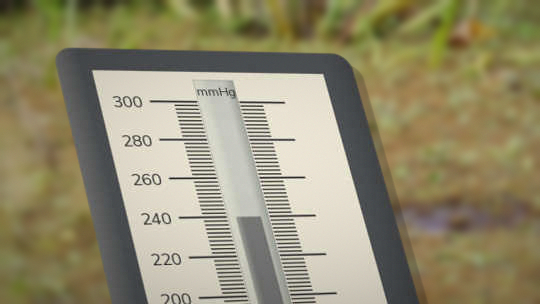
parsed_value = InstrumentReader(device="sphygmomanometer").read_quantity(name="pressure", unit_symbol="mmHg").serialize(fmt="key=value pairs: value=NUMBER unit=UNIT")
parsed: value=240 unit=mmHg
